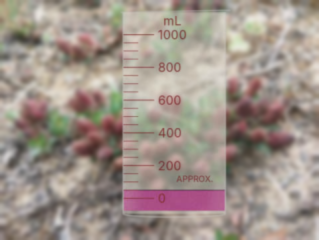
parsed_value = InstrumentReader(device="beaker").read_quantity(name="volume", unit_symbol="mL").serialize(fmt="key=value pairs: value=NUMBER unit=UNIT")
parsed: value=50 unit=mL
